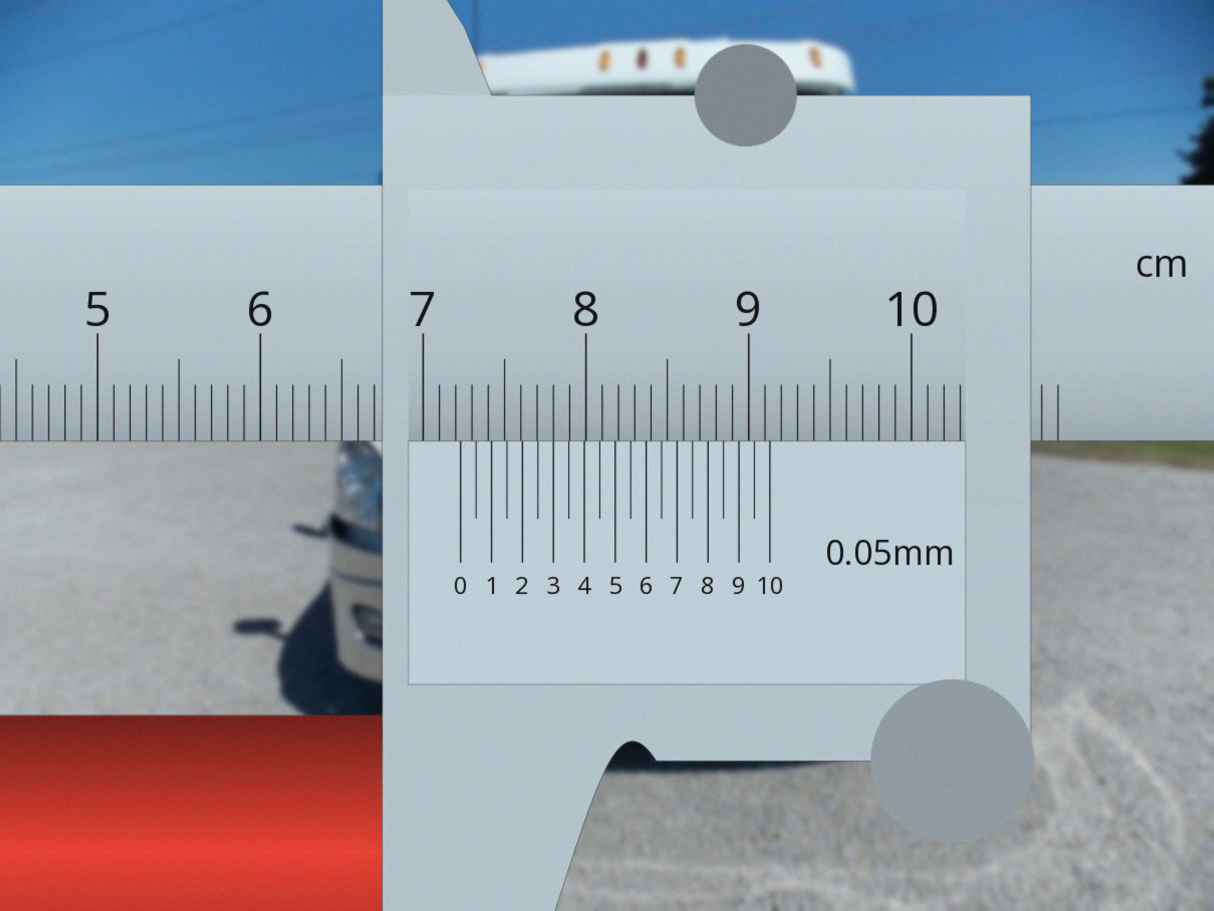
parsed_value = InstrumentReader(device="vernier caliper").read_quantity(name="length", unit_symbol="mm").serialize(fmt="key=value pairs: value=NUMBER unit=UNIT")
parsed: value=72.3 unit=mm
